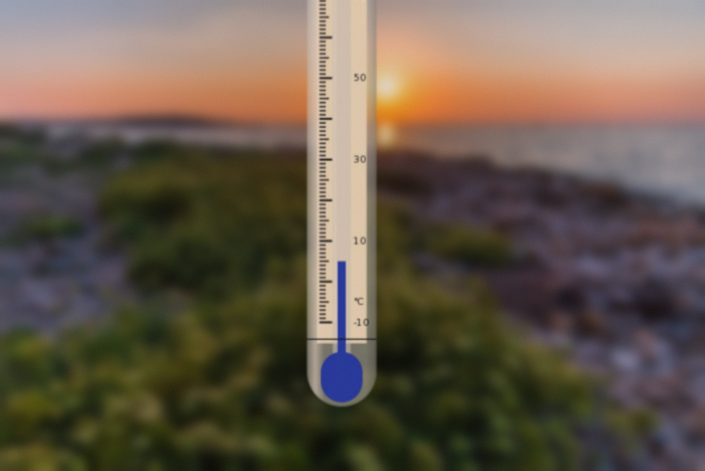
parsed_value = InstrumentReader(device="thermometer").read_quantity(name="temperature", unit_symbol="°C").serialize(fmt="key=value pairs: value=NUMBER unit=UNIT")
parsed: value=5 unit=°C
